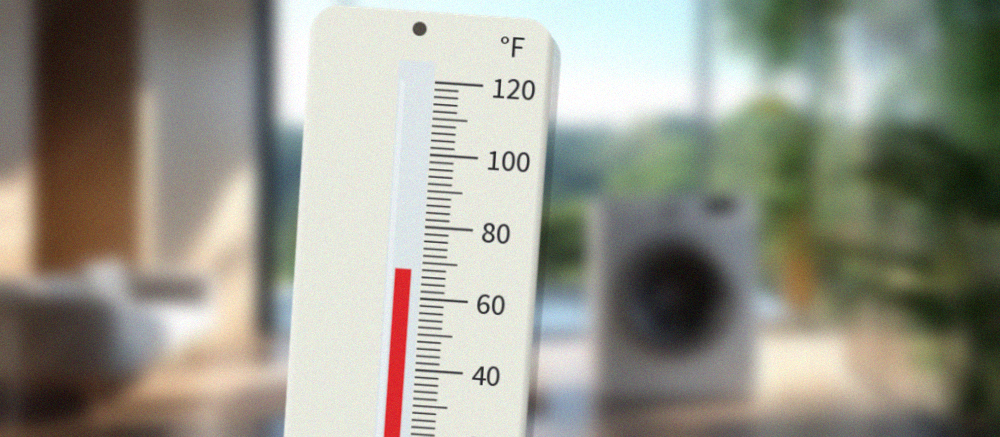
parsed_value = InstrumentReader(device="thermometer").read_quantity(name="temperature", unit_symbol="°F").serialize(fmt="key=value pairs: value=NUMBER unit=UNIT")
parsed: value=68 unit=°F
